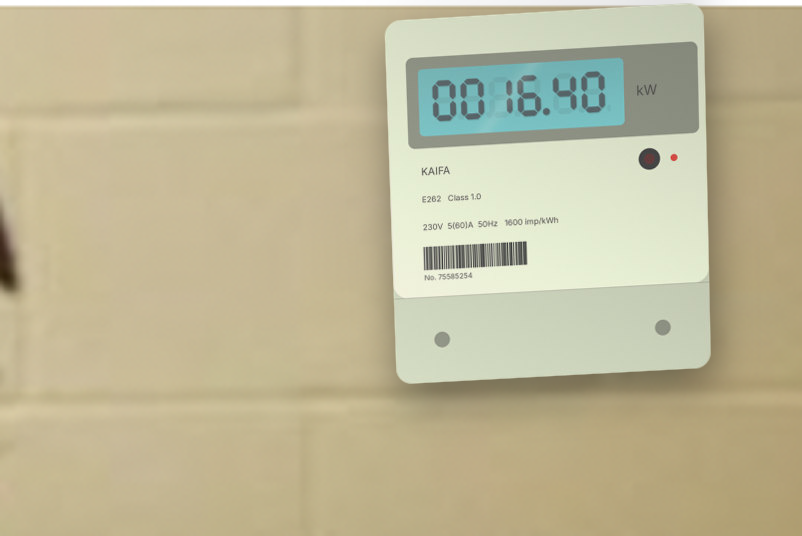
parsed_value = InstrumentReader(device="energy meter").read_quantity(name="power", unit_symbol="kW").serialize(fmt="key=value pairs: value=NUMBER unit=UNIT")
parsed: value=16.40 unit=kW
